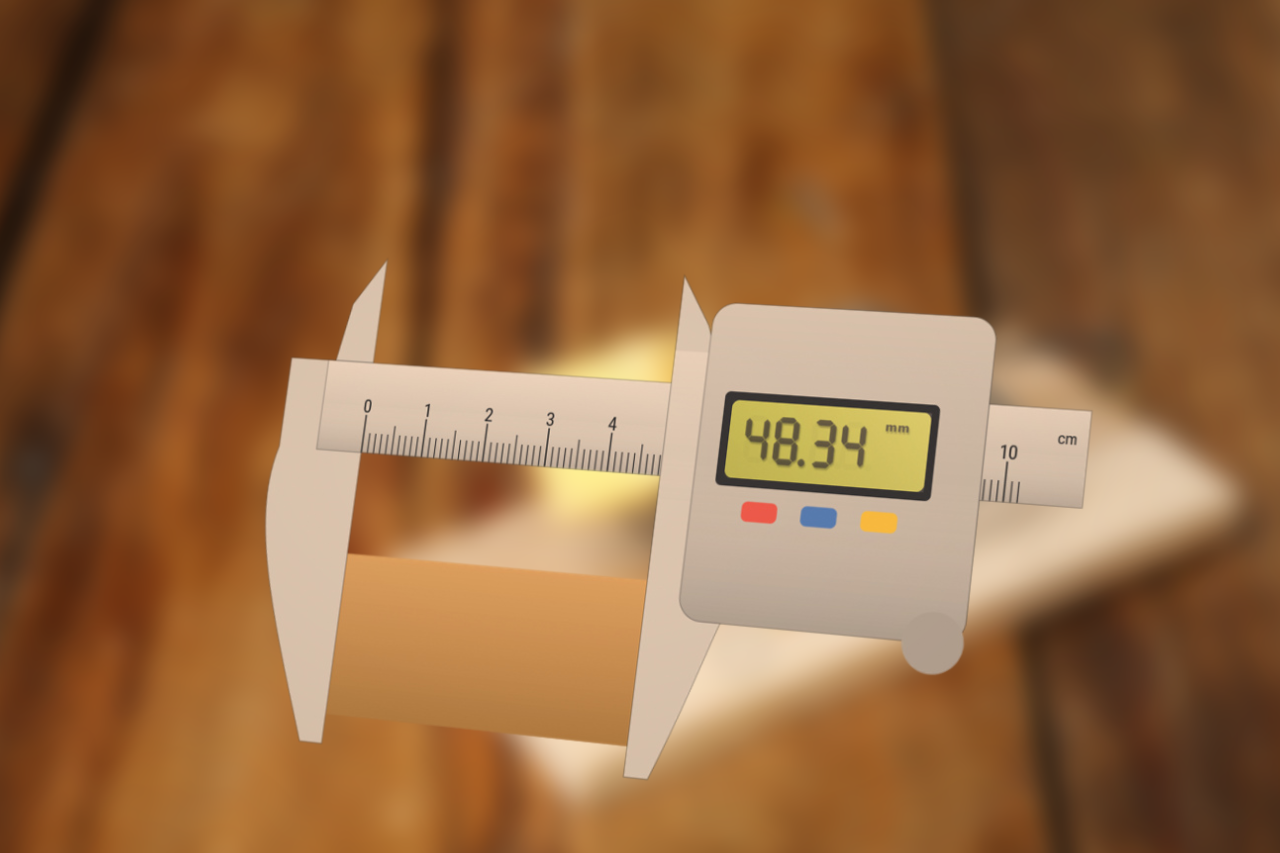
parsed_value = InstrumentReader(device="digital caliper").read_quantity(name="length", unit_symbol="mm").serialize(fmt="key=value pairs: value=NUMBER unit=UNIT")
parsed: value=48.34 unit=mm
